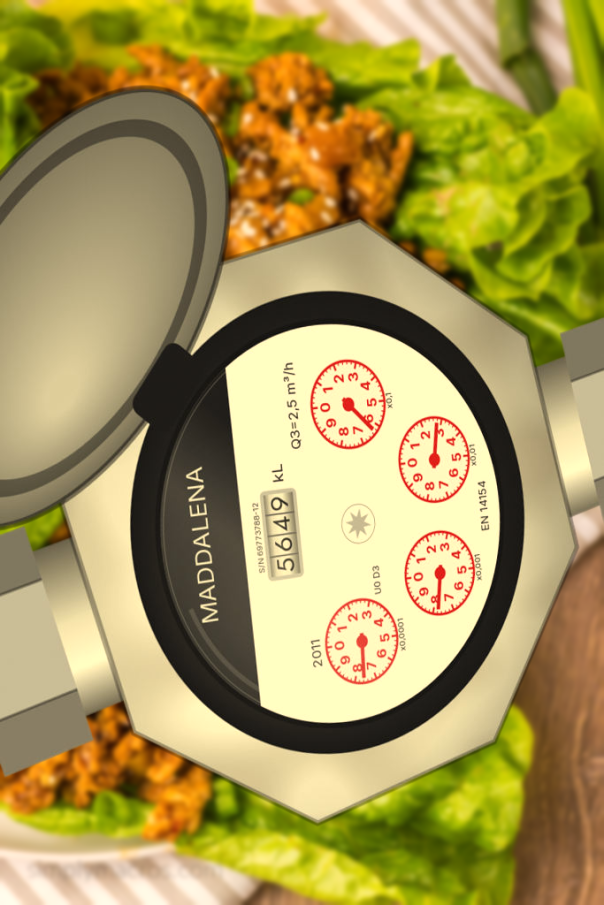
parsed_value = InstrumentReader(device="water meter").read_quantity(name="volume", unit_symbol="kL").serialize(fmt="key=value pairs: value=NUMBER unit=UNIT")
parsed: value=5649.6277 unit=kL
